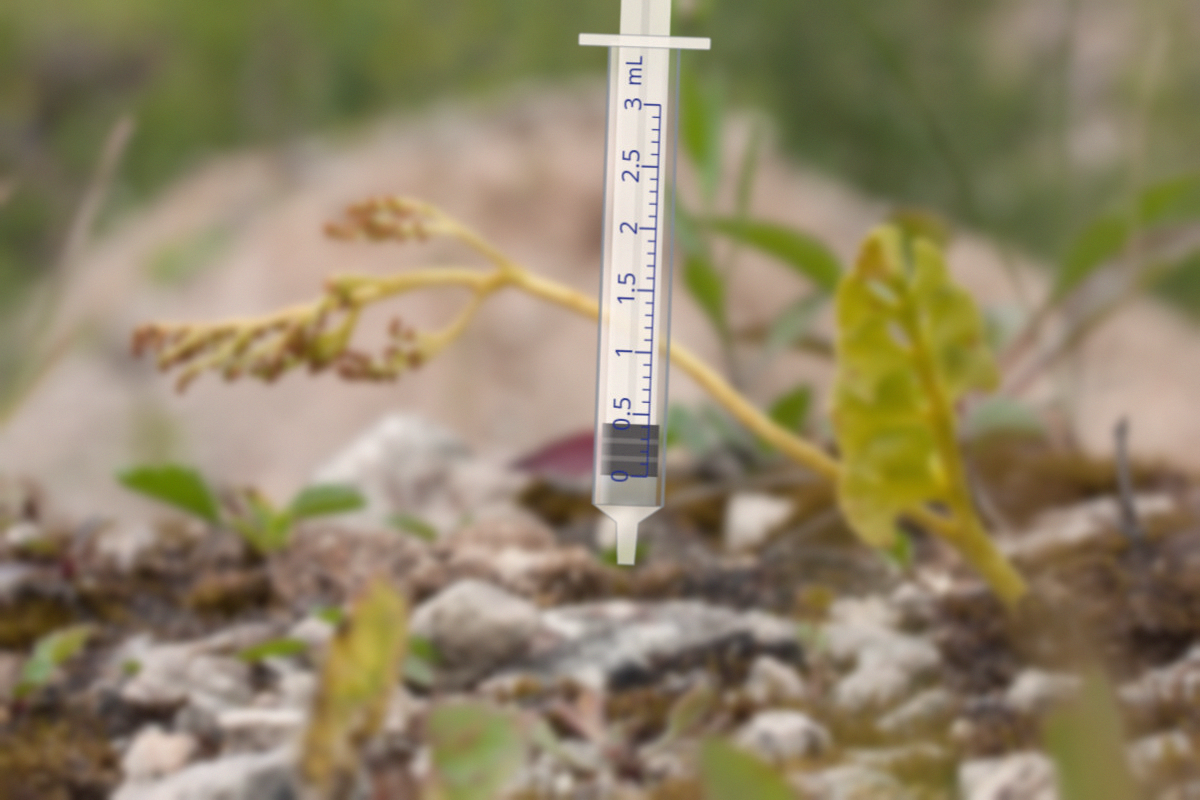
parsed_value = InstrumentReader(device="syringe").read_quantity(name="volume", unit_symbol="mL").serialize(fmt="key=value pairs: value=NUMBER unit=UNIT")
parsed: value=0 unit=mL
